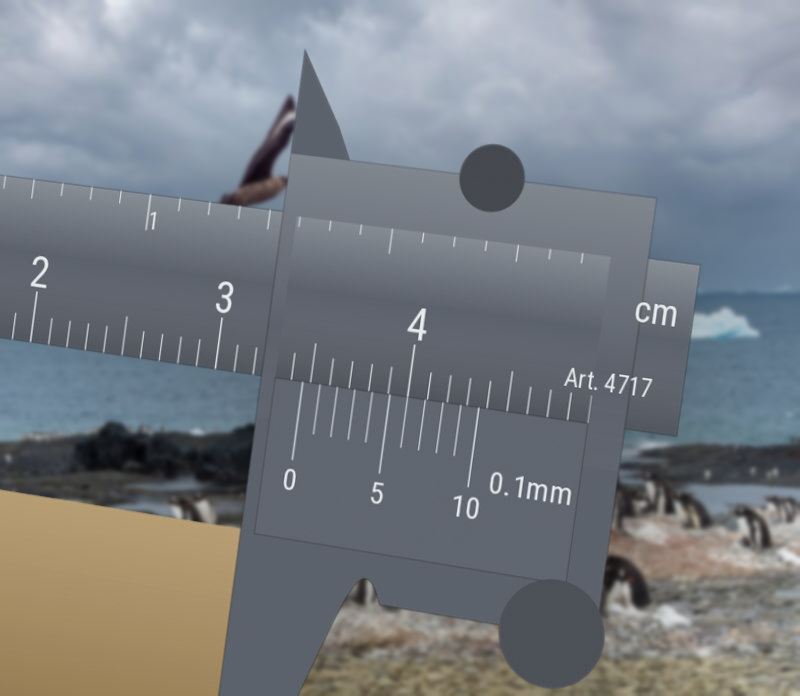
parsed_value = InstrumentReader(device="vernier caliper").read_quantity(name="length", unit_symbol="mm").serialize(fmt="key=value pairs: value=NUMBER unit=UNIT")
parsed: value=34.6 unit=mm
